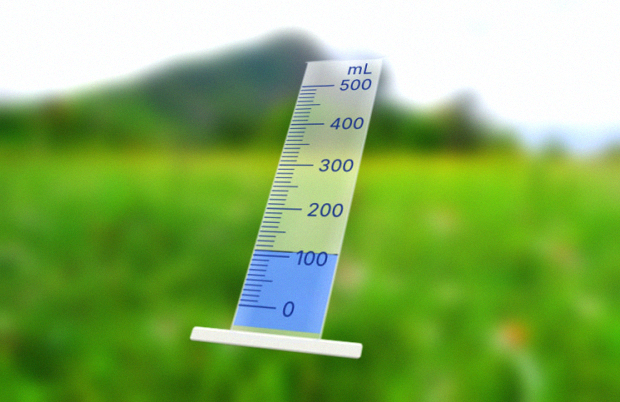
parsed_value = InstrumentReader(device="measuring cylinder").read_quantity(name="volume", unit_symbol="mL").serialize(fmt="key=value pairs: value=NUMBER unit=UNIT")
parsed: value=110 unit=mL
